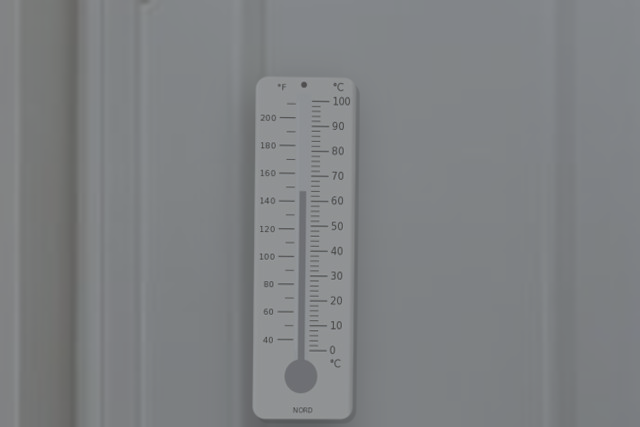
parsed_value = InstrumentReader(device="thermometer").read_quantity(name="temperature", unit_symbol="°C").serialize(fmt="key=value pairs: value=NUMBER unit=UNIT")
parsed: value=64 unit=°C
